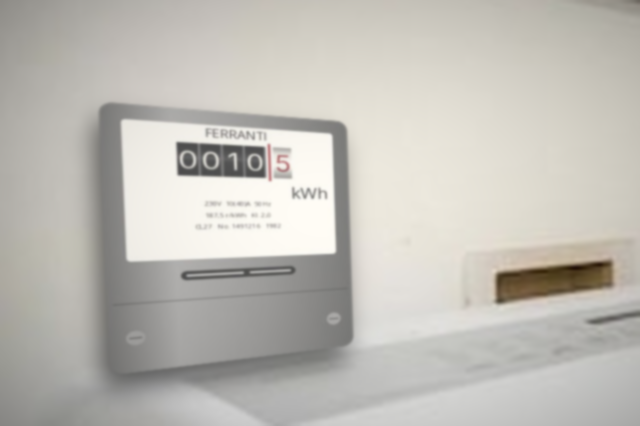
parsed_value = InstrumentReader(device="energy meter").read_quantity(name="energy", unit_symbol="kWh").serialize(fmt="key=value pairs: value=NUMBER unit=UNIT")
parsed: value=10.5 unit=kWh
